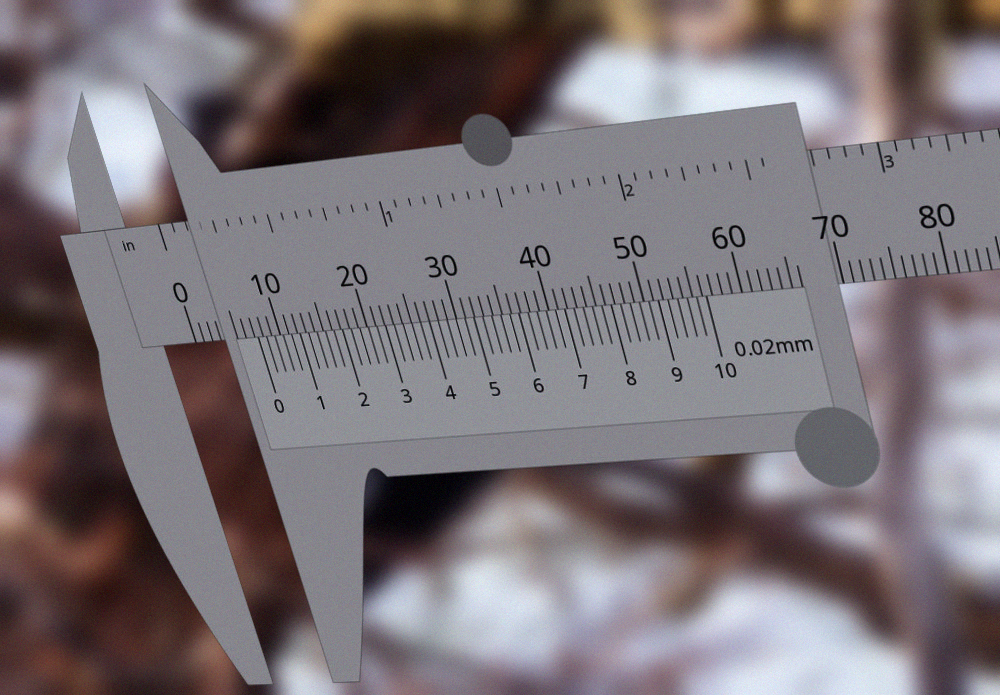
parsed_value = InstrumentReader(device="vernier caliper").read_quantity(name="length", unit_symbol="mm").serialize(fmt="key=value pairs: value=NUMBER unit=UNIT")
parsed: value=7.4 unit=mm
